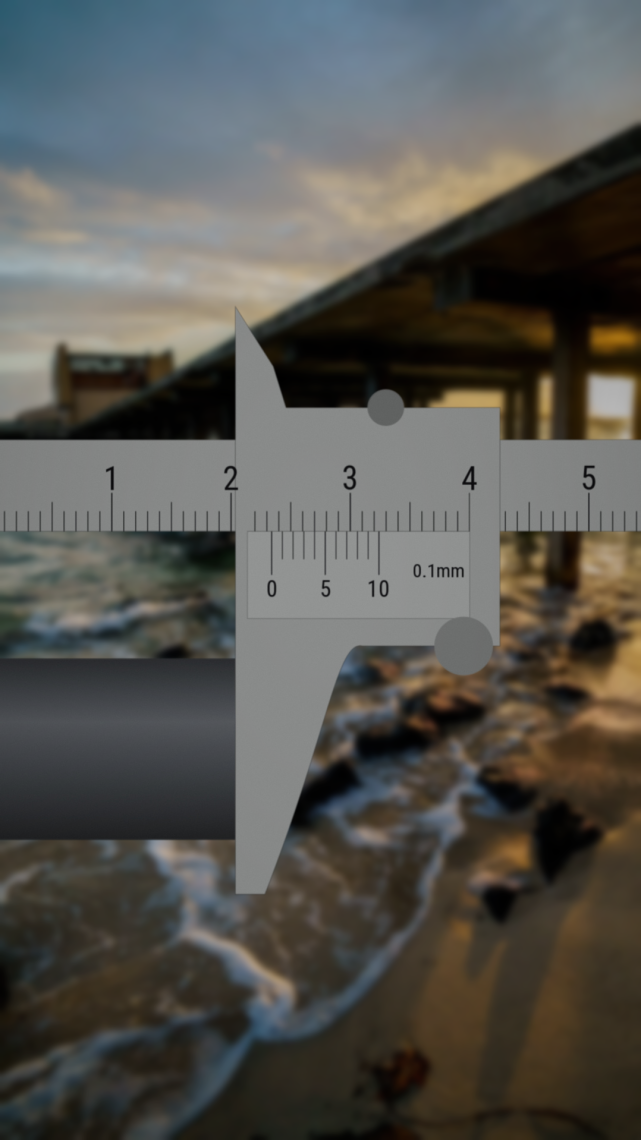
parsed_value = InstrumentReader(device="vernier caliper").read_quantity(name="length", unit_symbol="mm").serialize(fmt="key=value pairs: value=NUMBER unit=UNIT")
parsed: value=23.4 unit=mm
